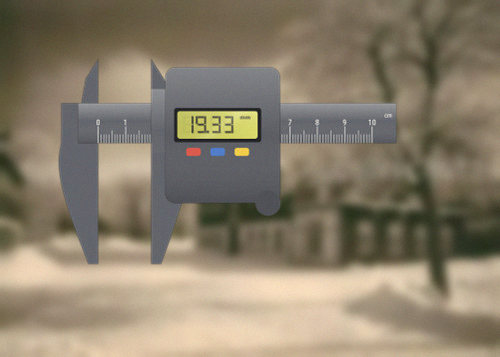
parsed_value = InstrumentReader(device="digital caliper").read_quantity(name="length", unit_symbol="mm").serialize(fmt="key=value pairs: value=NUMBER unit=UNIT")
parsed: value=19.33 unit=mm
